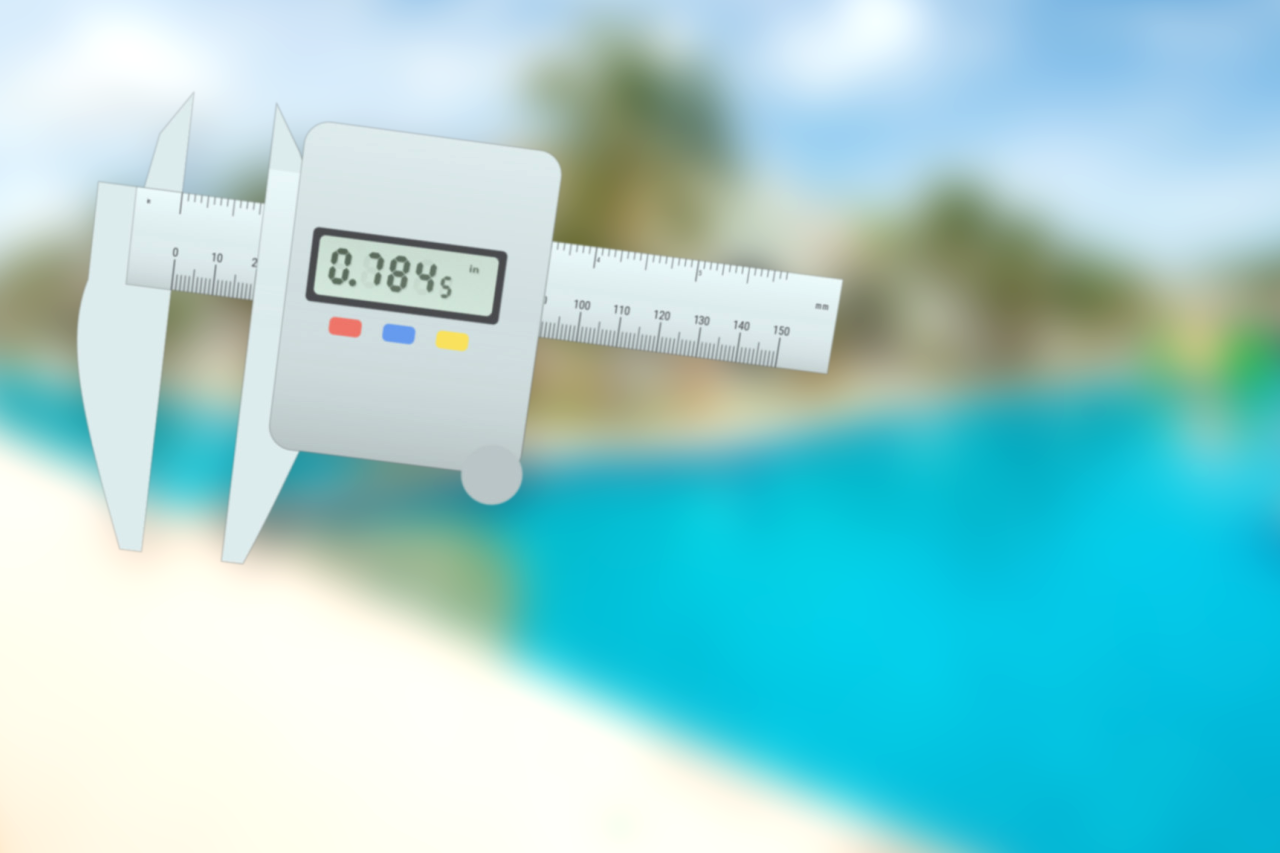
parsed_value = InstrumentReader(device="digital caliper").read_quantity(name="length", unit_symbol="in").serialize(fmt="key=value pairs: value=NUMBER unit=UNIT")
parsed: value=0.7845 unit=in
